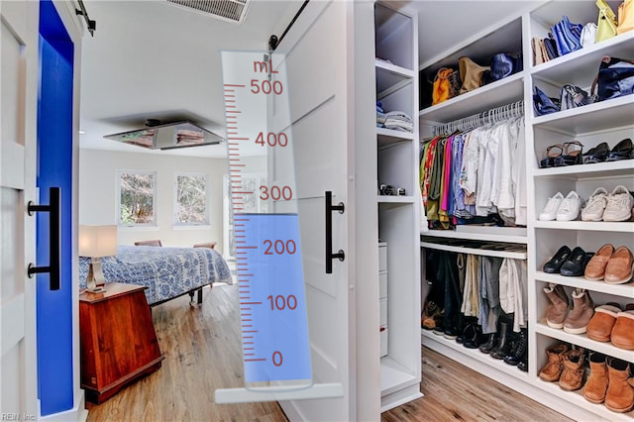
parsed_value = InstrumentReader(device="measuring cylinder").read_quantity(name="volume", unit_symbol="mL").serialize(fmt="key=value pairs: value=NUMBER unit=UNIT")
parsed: value=260 unit=mL
